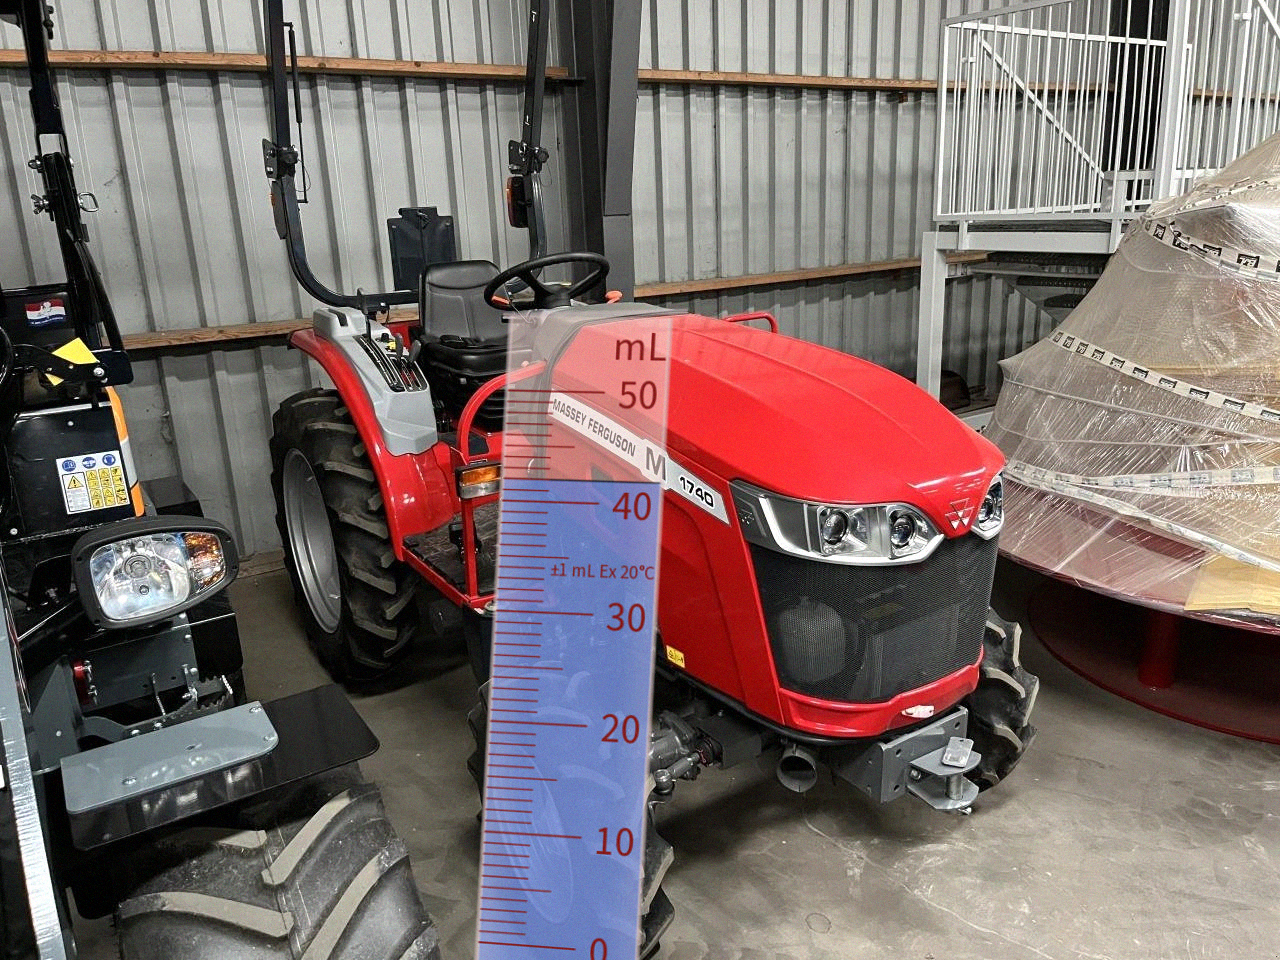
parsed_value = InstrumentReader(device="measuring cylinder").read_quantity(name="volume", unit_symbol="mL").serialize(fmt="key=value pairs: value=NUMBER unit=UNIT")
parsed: value=42 unit=mL
